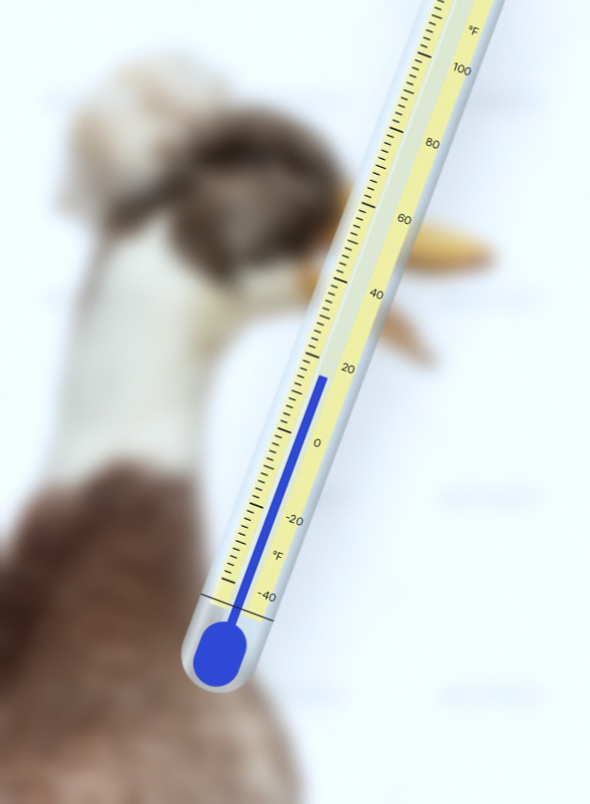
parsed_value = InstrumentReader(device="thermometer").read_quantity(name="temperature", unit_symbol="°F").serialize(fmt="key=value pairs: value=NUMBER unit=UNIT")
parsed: value=16 unit=°F
